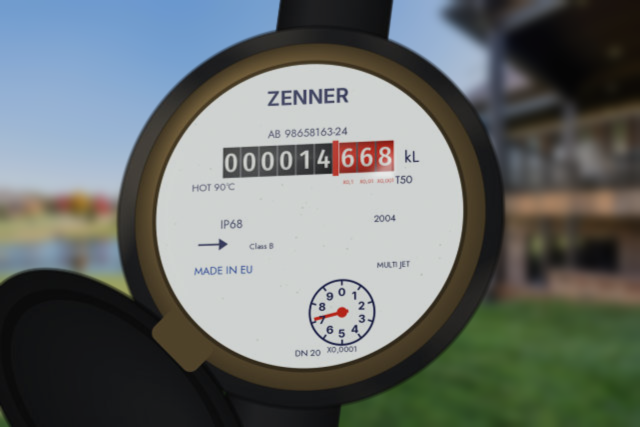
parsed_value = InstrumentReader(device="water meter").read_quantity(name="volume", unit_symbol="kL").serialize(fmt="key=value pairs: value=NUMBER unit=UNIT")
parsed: value=14.6687 unit=kL
